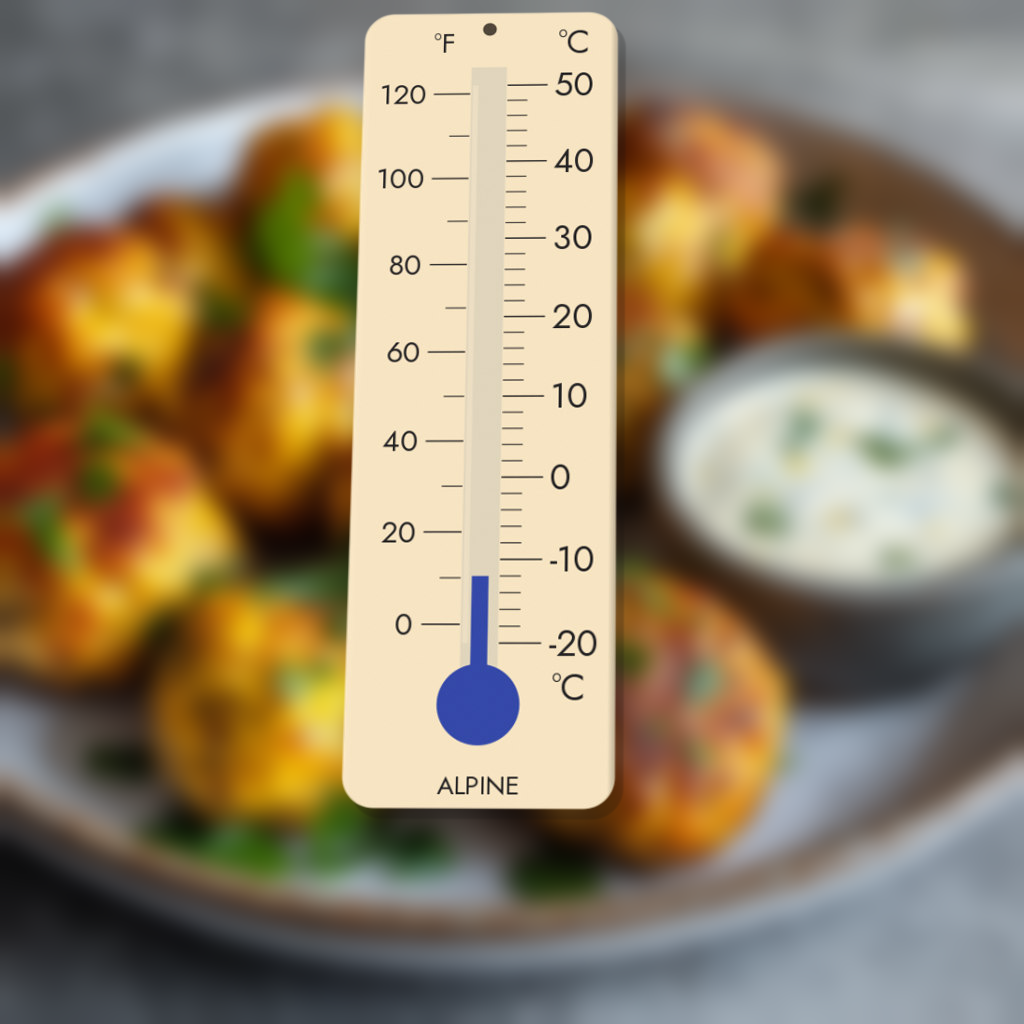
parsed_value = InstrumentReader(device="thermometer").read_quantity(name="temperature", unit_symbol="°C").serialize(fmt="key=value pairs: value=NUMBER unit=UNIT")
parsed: value=-12 unit=°C
